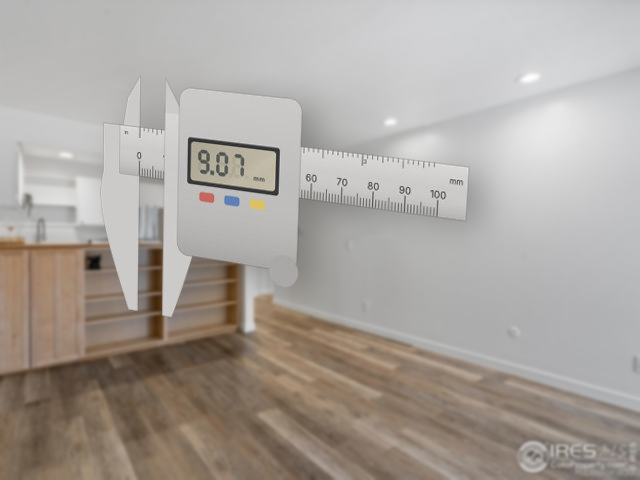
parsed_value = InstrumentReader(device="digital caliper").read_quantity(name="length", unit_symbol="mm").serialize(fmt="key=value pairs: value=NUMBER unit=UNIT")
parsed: value=9.07 unit=mm
